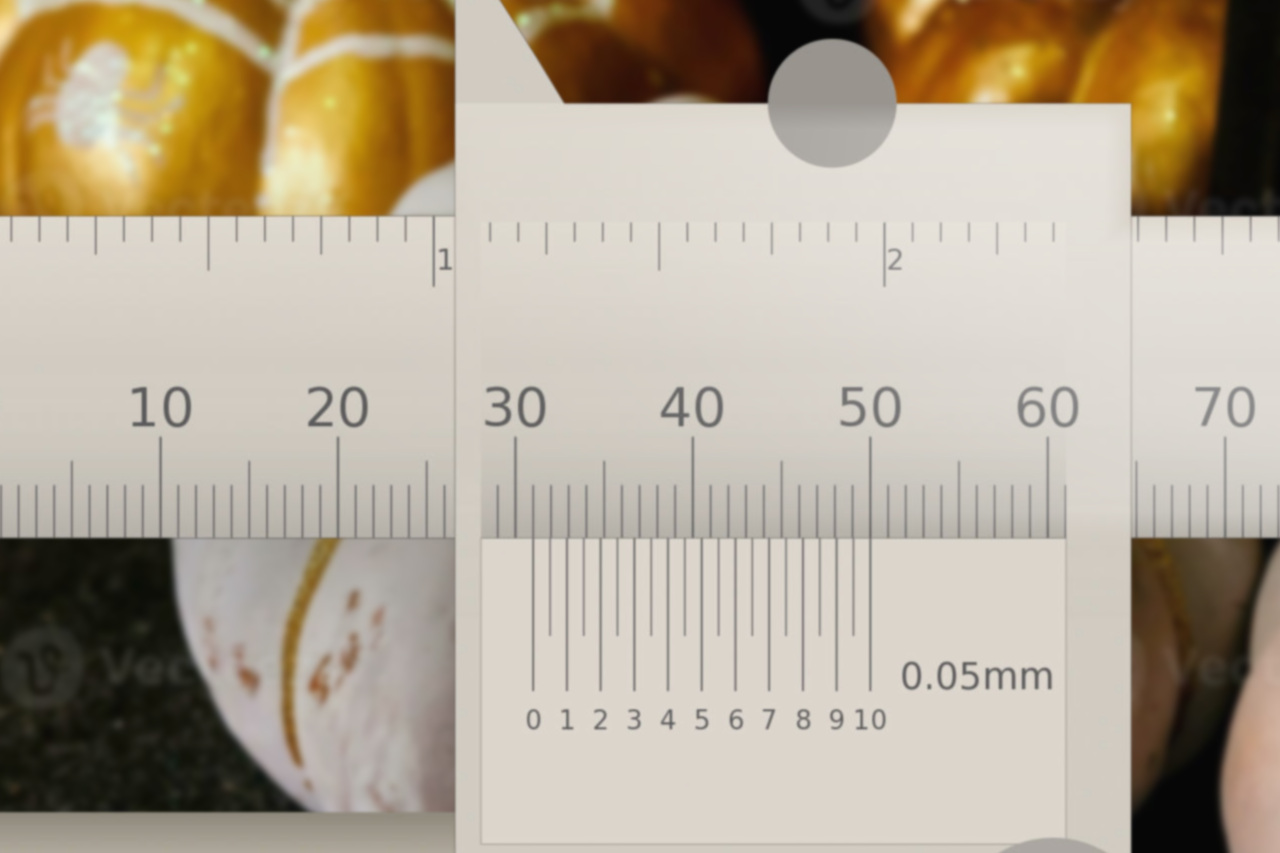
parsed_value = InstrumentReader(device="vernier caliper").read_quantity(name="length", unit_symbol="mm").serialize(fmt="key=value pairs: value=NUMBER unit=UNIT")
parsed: value=31.0 unit=mm
